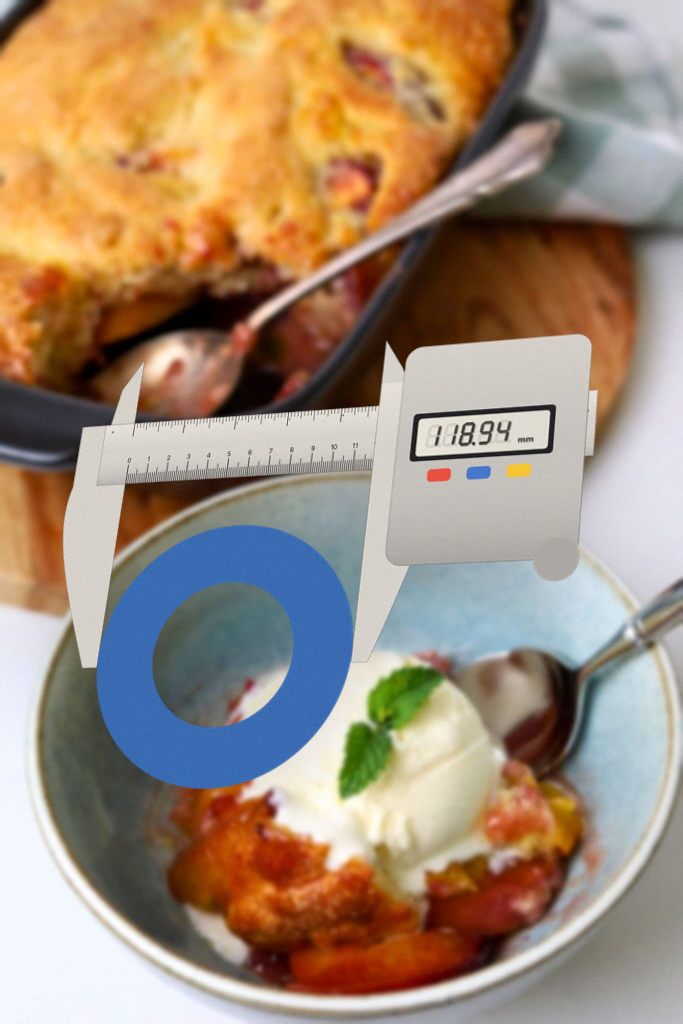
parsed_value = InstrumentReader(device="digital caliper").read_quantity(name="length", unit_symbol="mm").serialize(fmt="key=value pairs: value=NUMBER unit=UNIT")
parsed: value=118.94 unit=mm
